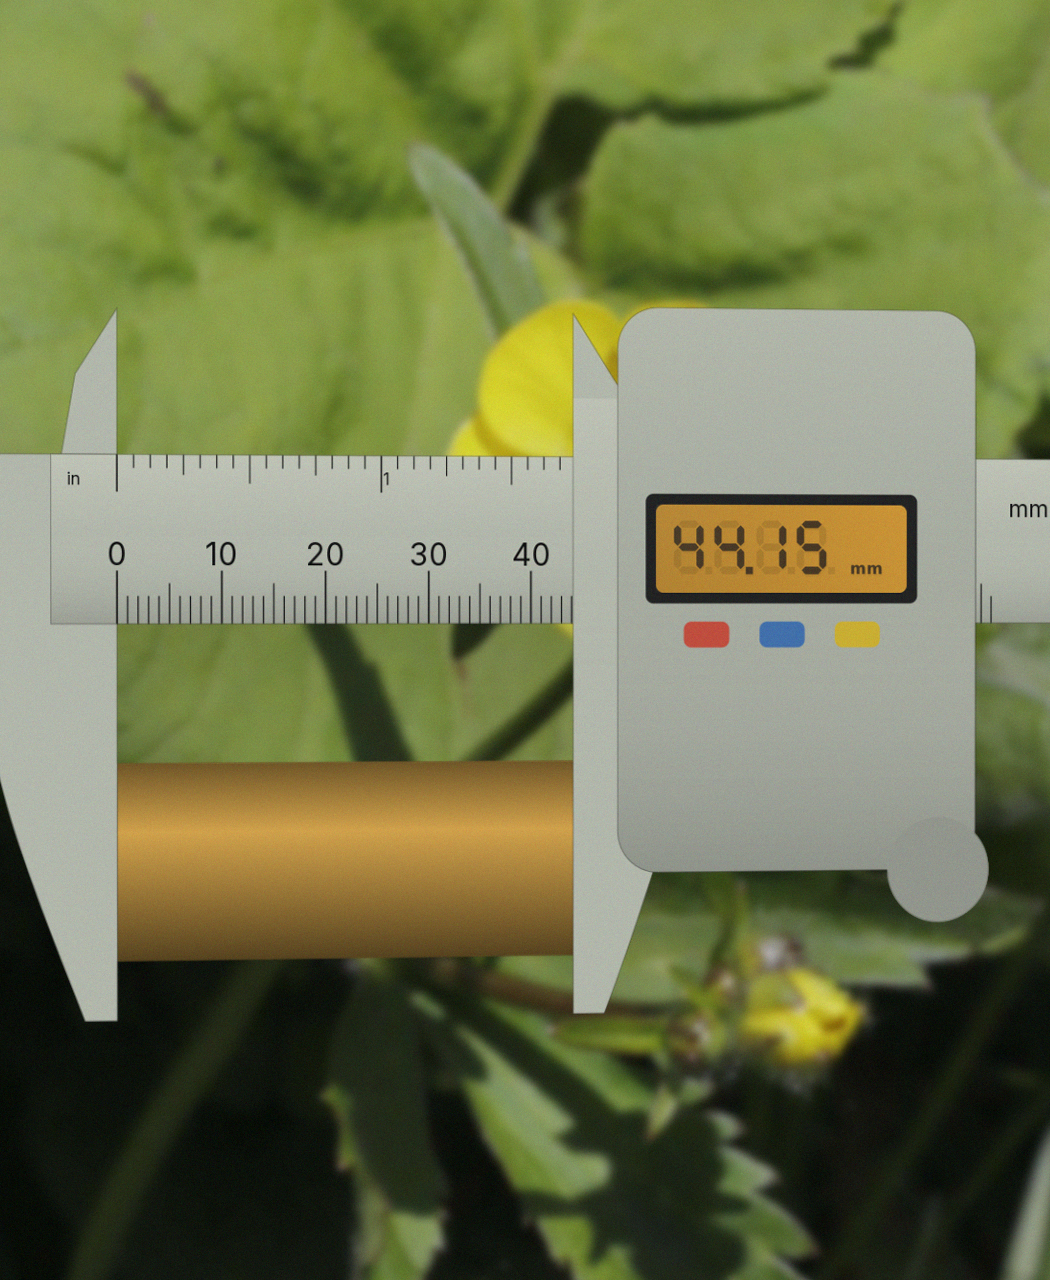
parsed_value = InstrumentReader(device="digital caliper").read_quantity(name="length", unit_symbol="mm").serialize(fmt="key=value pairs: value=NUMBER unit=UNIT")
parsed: value=44.15 unit=mm
